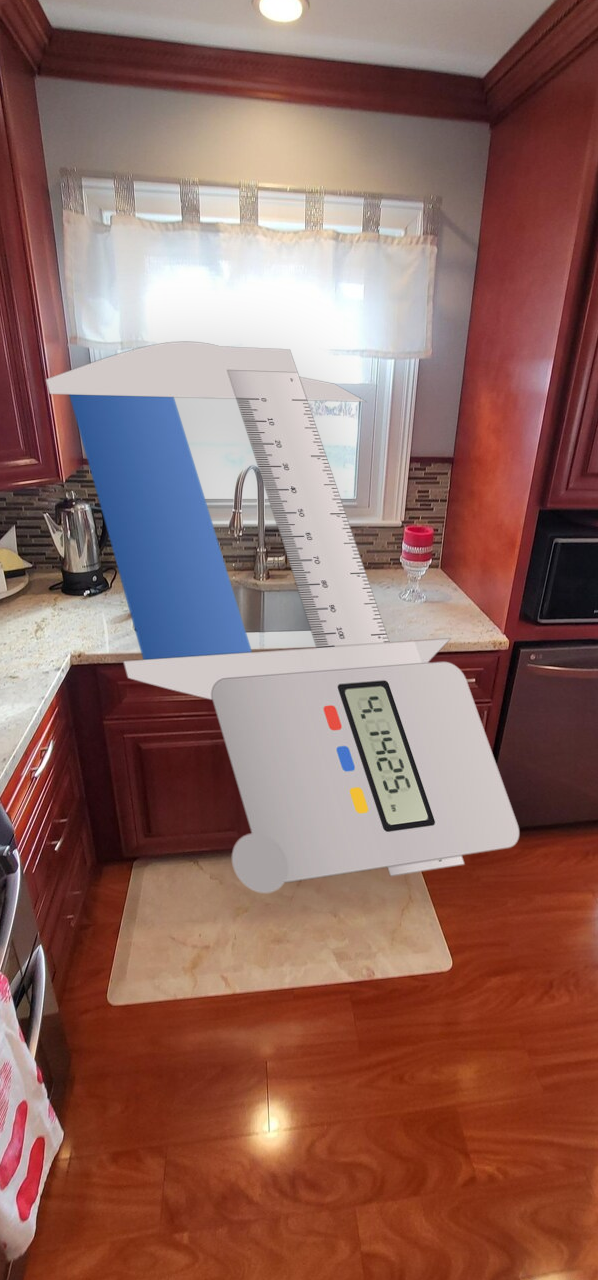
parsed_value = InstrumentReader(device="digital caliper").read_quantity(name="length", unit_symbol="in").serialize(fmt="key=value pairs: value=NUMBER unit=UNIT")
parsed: value=4.1425 unit=in
